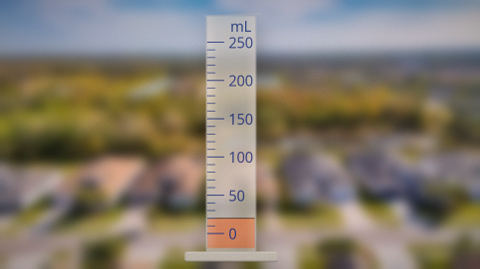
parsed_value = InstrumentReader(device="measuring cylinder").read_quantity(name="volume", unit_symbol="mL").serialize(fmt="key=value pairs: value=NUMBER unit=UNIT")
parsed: value=20 unit=mL
